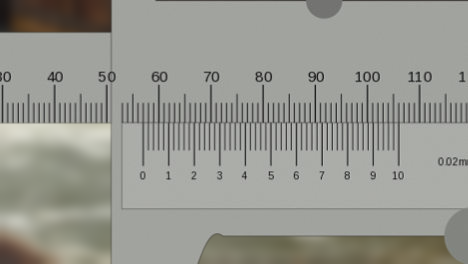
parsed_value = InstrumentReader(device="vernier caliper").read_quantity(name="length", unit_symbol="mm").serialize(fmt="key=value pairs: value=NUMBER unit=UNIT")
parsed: value=57.0 unit=mm
